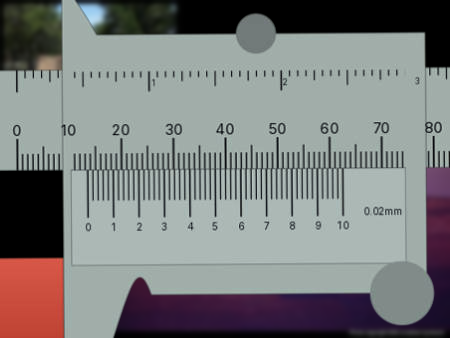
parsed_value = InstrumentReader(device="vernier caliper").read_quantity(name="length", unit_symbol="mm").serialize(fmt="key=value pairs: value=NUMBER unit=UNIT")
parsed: value=13.5 unit=mm
